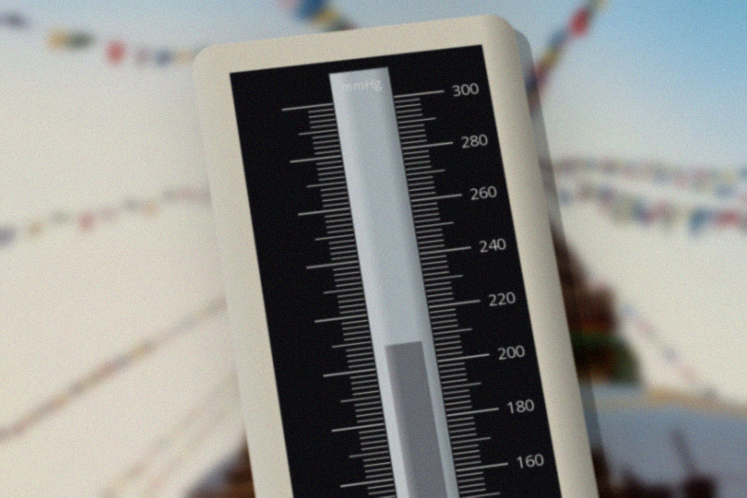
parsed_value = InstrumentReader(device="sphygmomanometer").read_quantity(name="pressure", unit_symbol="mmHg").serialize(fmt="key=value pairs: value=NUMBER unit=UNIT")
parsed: value=208 unit=mmHg
